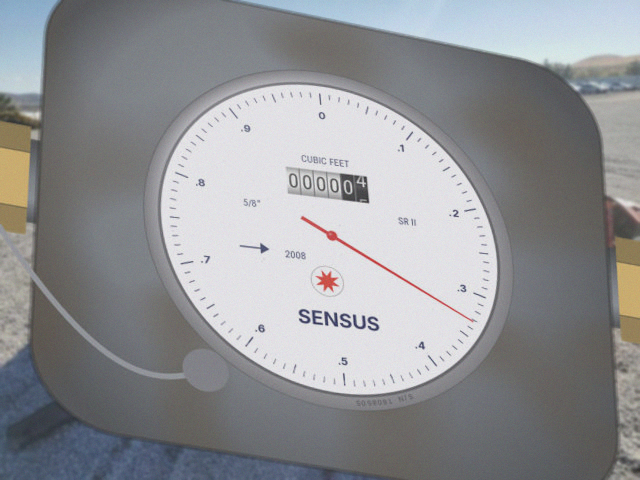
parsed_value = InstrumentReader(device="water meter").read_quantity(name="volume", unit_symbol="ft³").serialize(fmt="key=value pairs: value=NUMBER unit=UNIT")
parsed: value=4.33 unit=ft³
